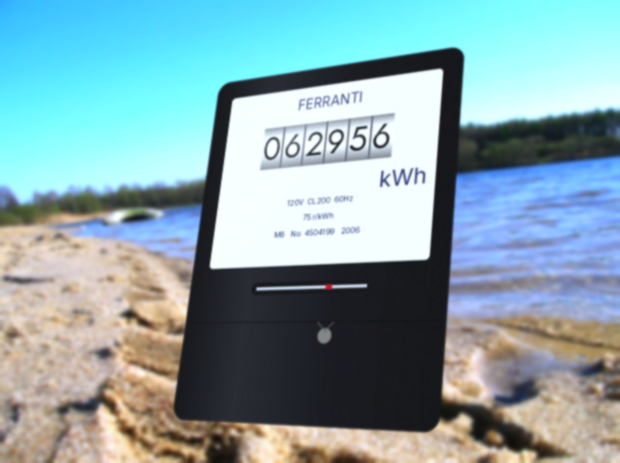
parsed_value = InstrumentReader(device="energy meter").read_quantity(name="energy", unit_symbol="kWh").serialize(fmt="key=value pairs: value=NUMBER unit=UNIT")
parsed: value=62956 unit=kWh
